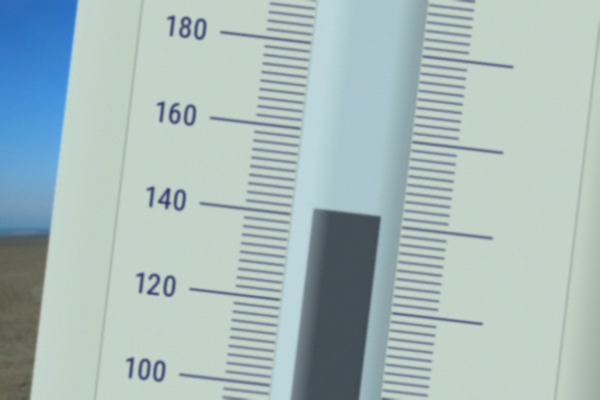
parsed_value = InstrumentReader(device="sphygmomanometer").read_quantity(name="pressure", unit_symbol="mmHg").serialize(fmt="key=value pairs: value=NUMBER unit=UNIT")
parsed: value=142 unit=mmHg
